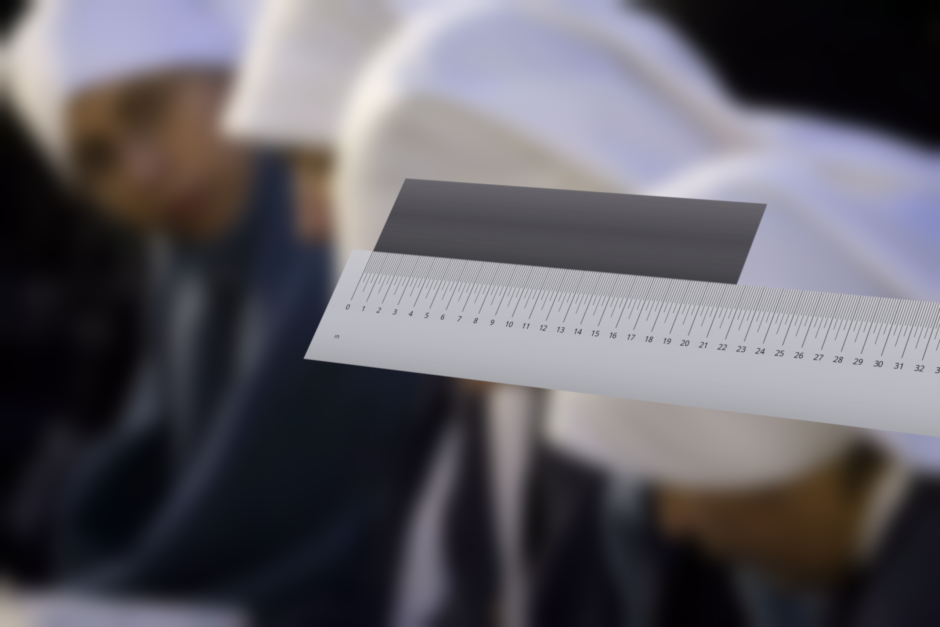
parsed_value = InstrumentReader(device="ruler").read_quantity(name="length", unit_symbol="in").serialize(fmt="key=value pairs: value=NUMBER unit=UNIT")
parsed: value=21.5 unit=in
